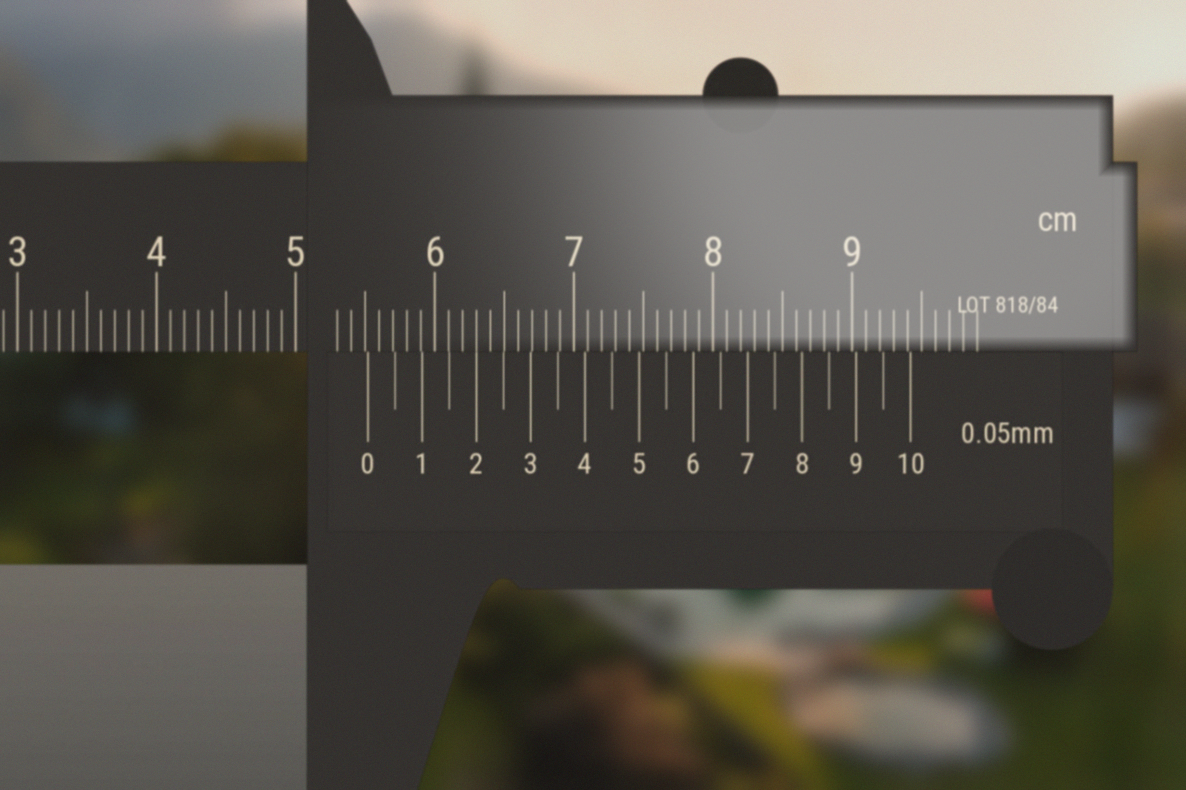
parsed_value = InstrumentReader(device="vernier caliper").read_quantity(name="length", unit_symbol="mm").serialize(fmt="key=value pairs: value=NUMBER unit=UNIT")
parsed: value=55.2 unit=mm
